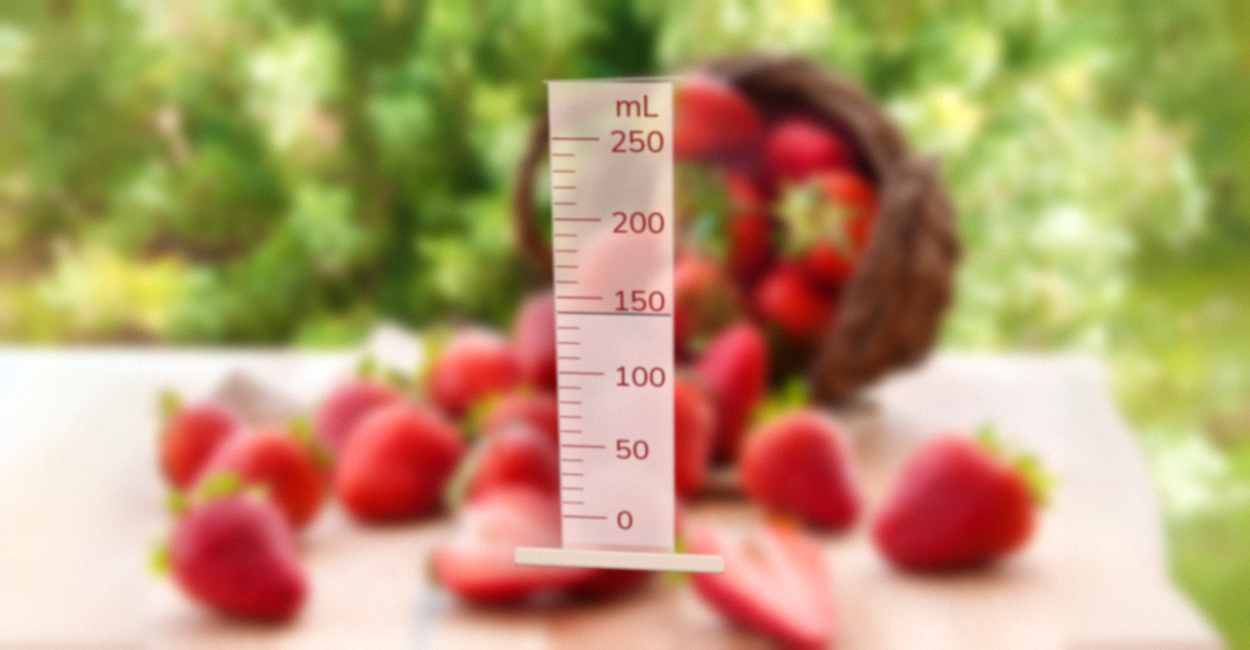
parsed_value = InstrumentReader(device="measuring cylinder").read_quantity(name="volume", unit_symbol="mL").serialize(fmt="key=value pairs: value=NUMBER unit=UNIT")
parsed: value=140 unit=mL
